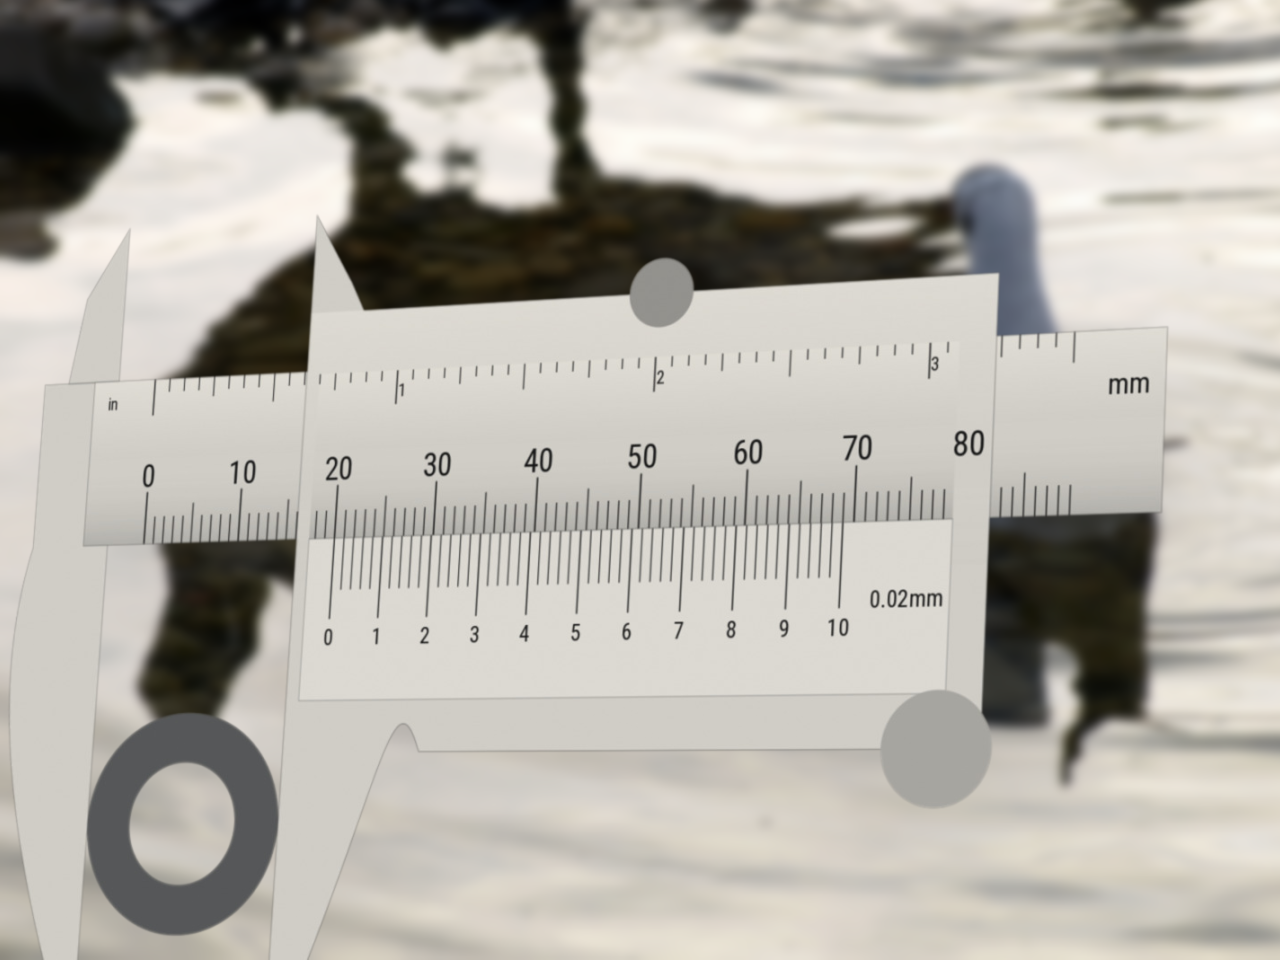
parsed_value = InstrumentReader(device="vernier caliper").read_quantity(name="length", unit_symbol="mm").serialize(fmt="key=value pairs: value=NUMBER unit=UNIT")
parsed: value=20.0 unit=mm
